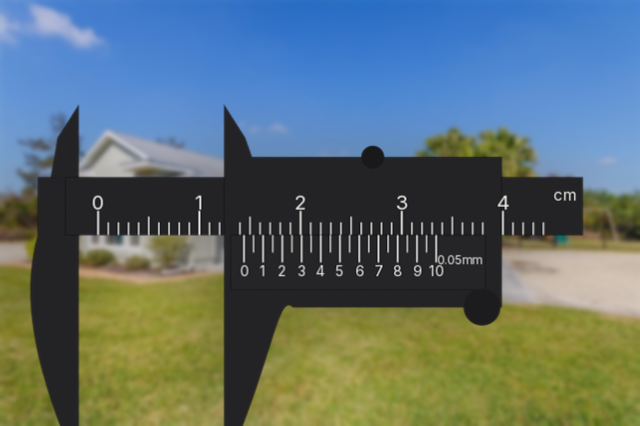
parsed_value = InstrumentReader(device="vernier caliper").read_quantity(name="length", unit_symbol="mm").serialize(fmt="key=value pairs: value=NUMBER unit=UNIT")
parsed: value=14.4 unit=mm
